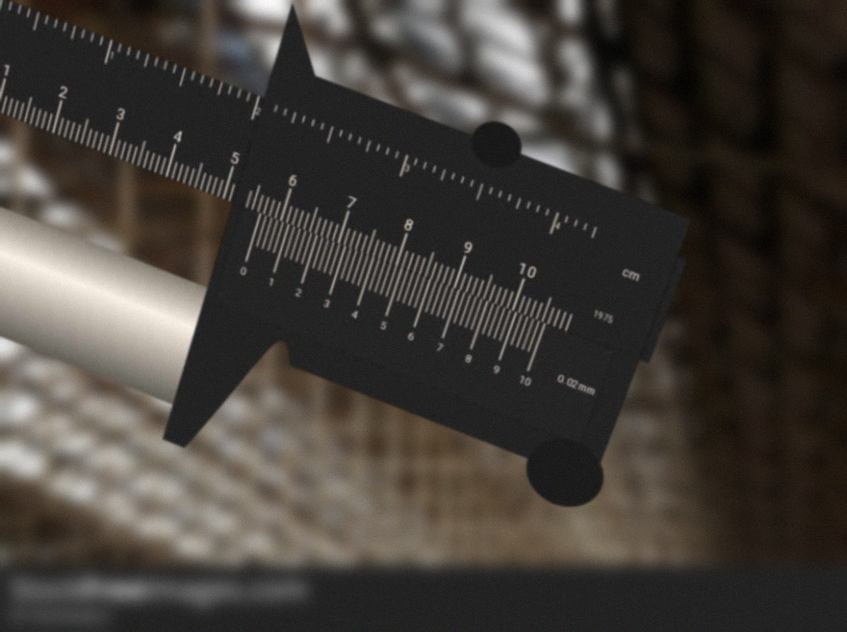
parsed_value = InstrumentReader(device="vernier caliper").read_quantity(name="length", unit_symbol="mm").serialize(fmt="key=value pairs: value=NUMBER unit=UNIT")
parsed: value=56.5 unit=mm
